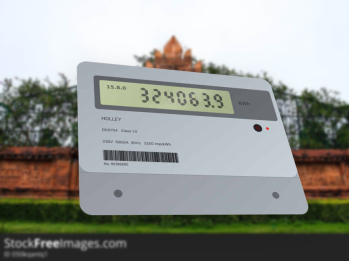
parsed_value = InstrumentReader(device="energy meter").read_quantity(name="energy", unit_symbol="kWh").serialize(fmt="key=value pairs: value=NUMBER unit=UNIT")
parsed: value=324063.9 unit=kWh
